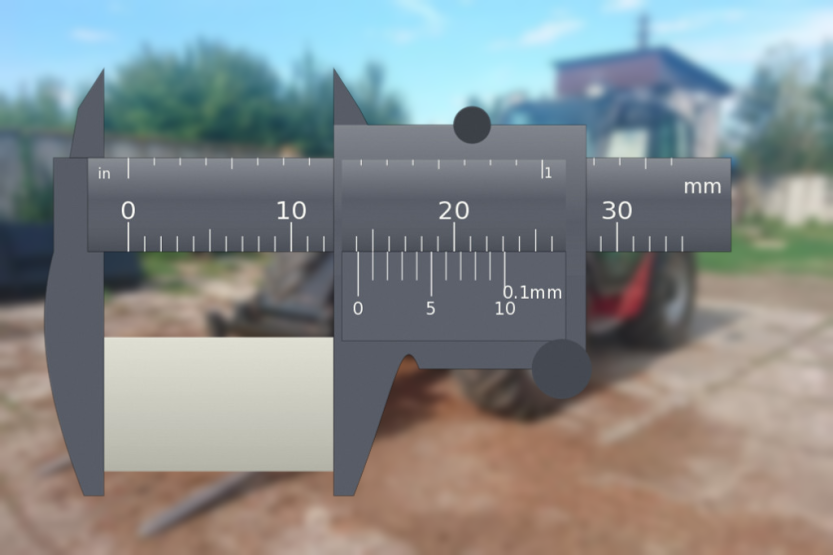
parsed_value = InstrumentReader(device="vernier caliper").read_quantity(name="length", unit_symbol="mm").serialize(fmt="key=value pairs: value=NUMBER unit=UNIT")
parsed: value=14.1 unit=mm
